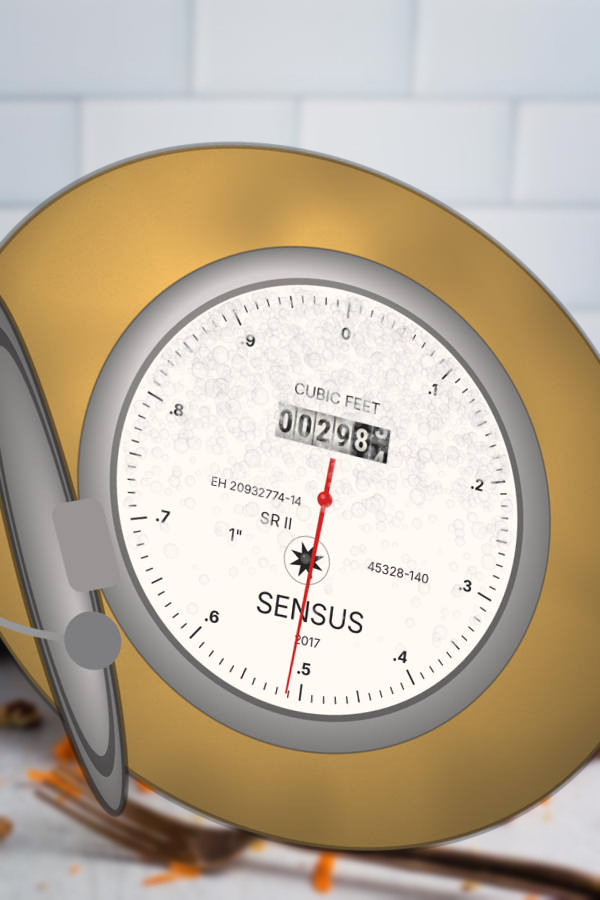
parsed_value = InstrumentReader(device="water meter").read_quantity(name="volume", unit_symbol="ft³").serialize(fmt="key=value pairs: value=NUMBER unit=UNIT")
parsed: value=2983.51 unit=ft³
